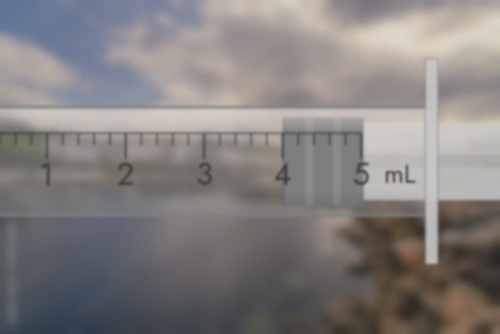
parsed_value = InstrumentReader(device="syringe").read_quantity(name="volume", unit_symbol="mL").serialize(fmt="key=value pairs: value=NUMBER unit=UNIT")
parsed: value=4 unit=mL
